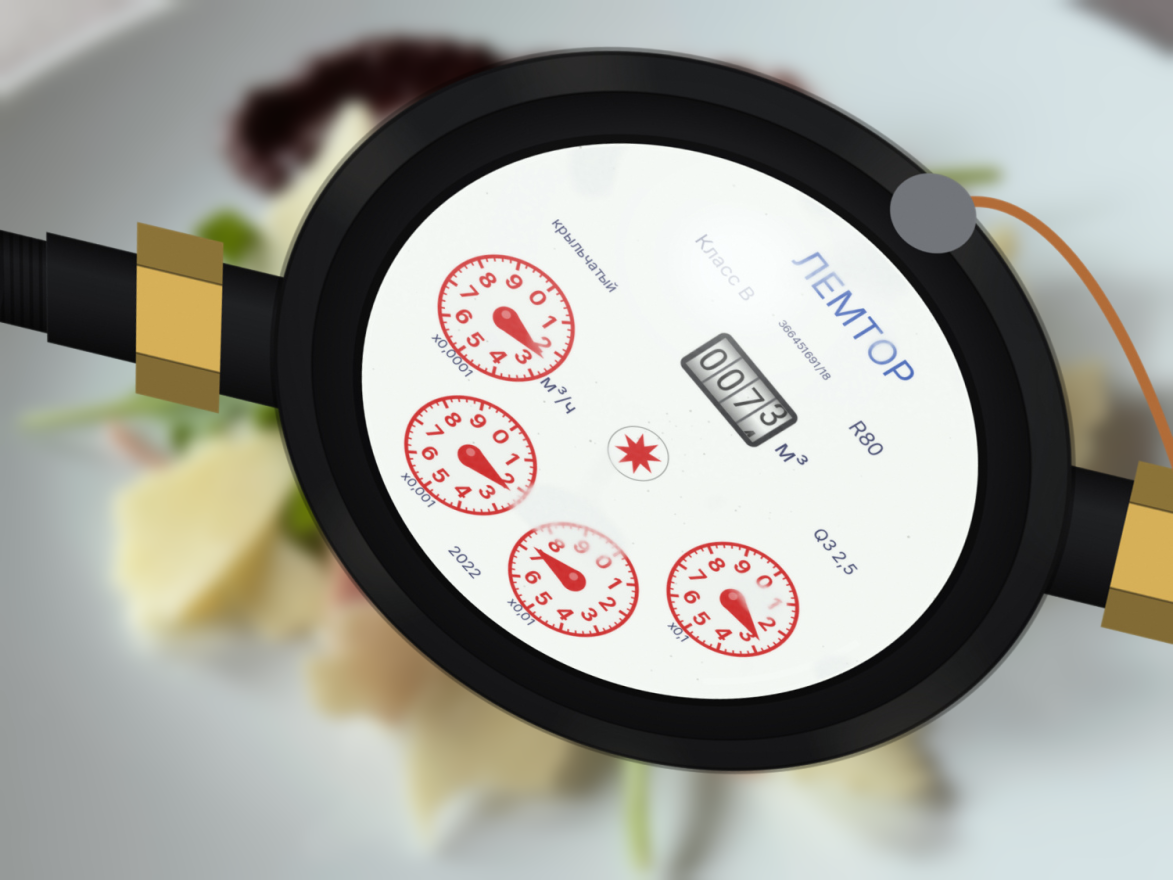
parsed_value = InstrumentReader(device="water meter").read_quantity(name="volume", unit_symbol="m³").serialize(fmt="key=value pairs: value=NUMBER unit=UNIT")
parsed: value=73.2722 unit=m³
